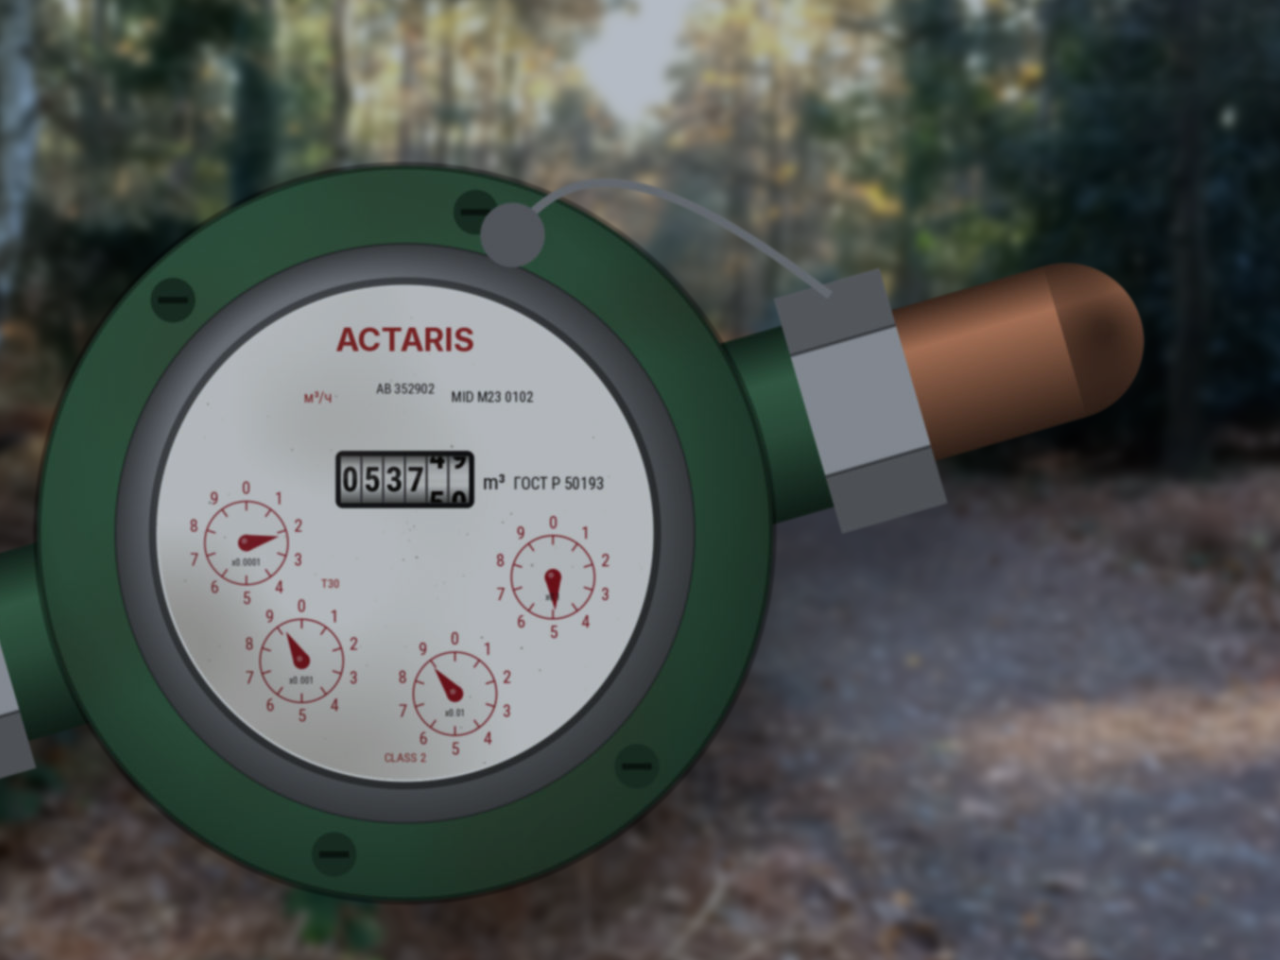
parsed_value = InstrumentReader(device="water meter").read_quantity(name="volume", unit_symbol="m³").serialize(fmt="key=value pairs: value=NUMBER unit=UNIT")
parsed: value=53749.4892 unit=m³
